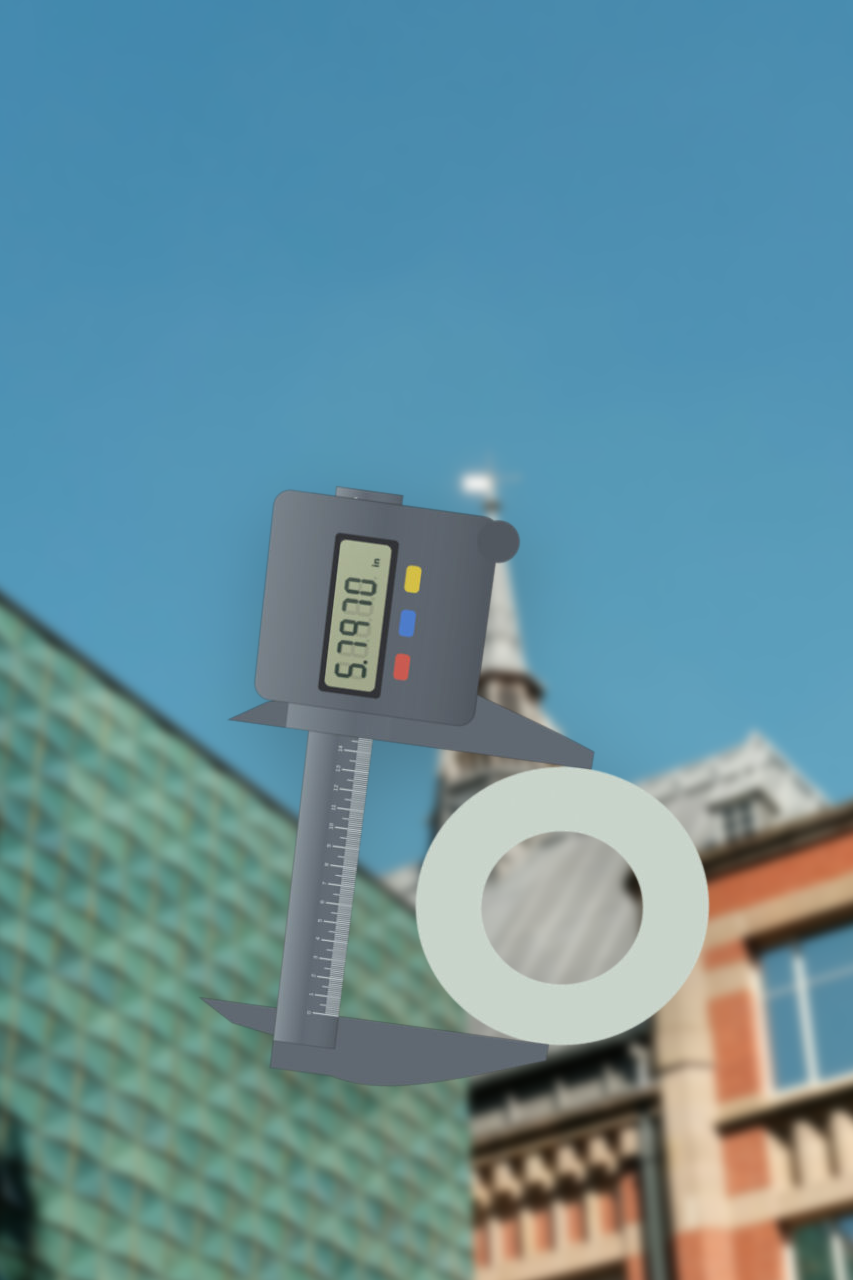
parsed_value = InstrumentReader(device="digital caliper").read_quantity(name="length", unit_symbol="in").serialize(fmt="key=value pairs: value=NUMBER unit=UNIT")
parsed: value=5.7970 unit=in
